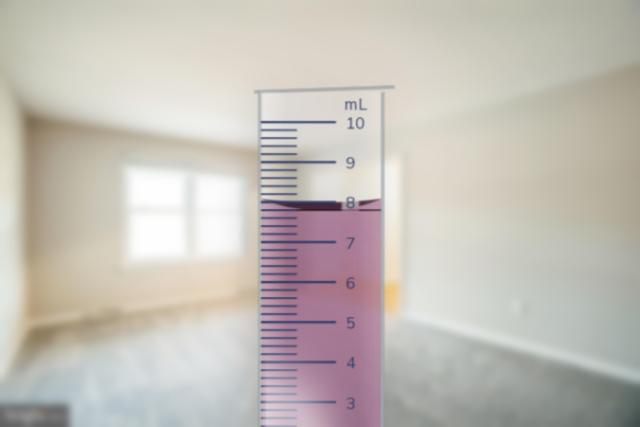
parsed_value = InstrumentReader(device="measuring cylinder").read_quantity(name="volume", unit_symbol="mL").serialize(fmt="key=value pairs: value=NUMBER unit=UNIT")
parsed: value=7.8 unit=mL
